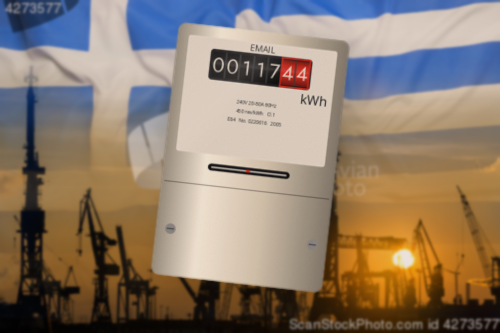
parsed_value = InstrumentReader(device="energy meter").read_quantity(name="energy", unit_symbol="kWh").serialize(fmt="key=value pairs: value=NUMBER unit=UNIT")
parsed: value=117.44 unit=kWh
